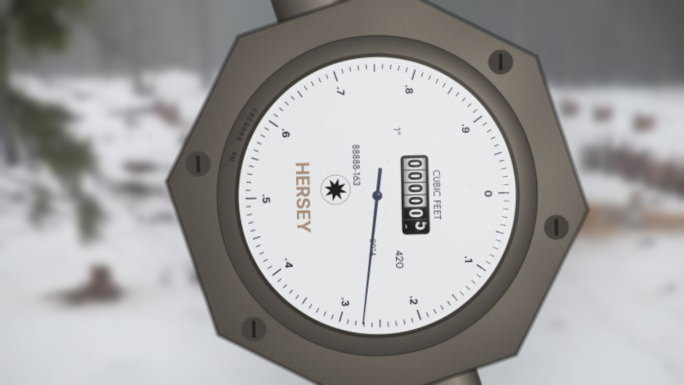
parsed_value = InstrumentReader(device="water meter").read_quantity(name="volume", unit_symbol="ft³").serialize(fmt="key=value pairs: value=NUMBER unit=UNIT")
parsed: value=5.27 unit=ft³
